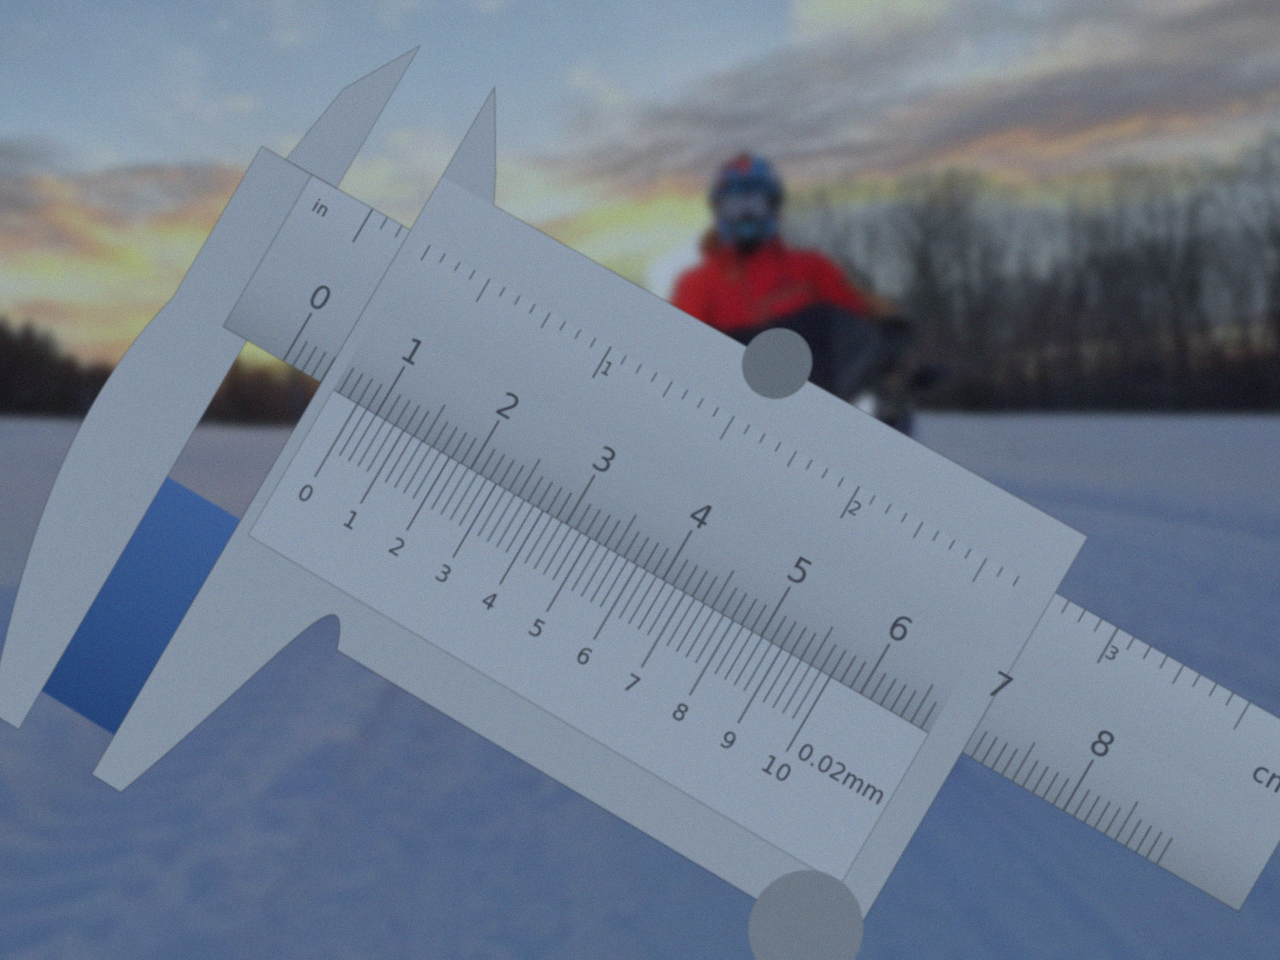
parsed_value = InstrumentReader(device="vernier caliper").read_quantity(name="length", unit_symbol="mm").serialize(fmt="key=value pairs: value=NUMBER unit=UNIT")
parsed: value=8.0 unit=mm
